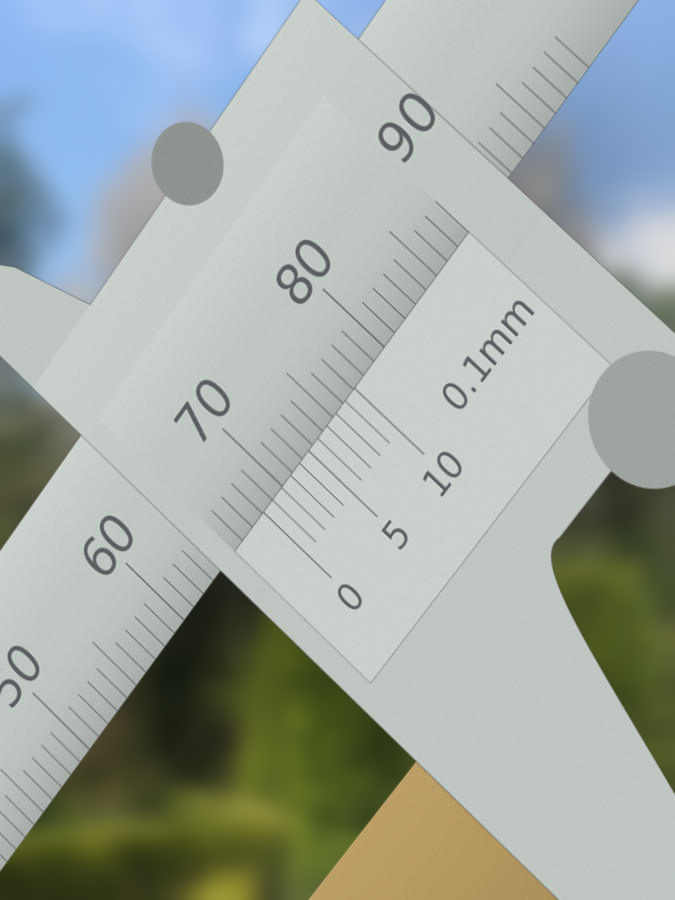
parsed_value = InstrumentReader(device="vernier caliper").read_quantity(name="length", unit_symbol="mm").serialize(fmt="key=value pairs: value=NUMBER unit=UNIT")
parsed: value=68.1 unit=mm
